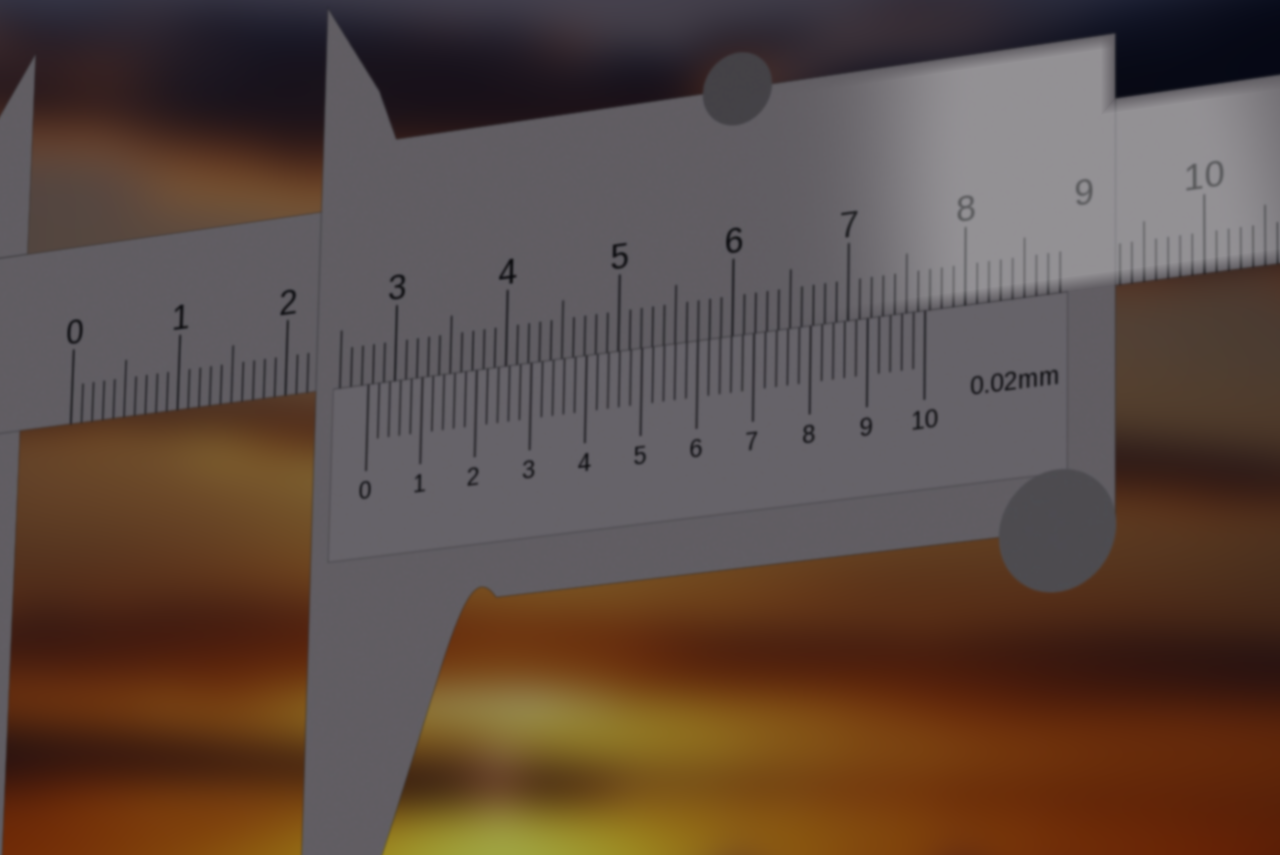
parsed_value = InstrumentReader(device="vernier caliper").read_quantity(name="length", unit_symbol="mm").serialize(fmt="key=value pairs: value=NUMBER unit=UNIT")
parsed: value=27.6 unit=mm
